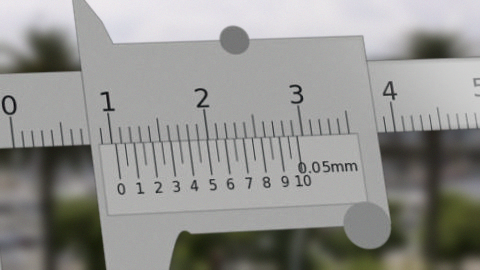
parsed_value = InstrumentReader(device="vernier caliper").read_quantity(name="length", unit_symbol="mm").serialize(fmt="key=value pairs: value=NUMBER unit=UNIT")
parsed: value=10.4 unit=mm
